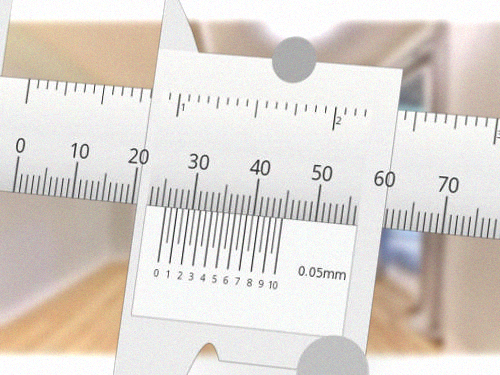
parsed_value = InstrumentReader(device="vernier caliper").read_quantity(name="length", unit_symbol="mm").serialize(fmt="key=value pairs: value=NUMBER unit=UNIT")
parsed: value=25.6 unit=mm
